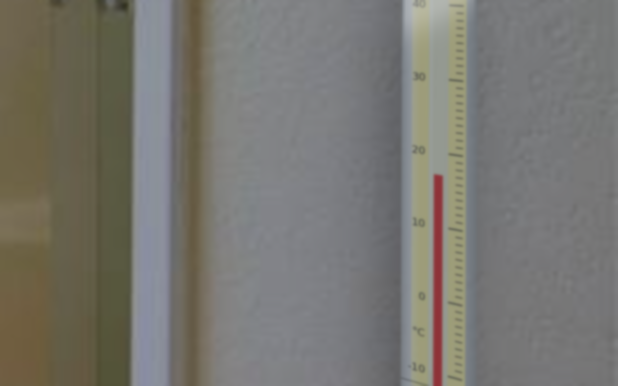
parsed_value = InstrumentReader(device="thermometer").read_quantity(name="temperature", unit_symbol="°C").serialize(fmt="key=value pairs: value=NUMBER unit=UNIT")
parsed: value=17 unit=°C
